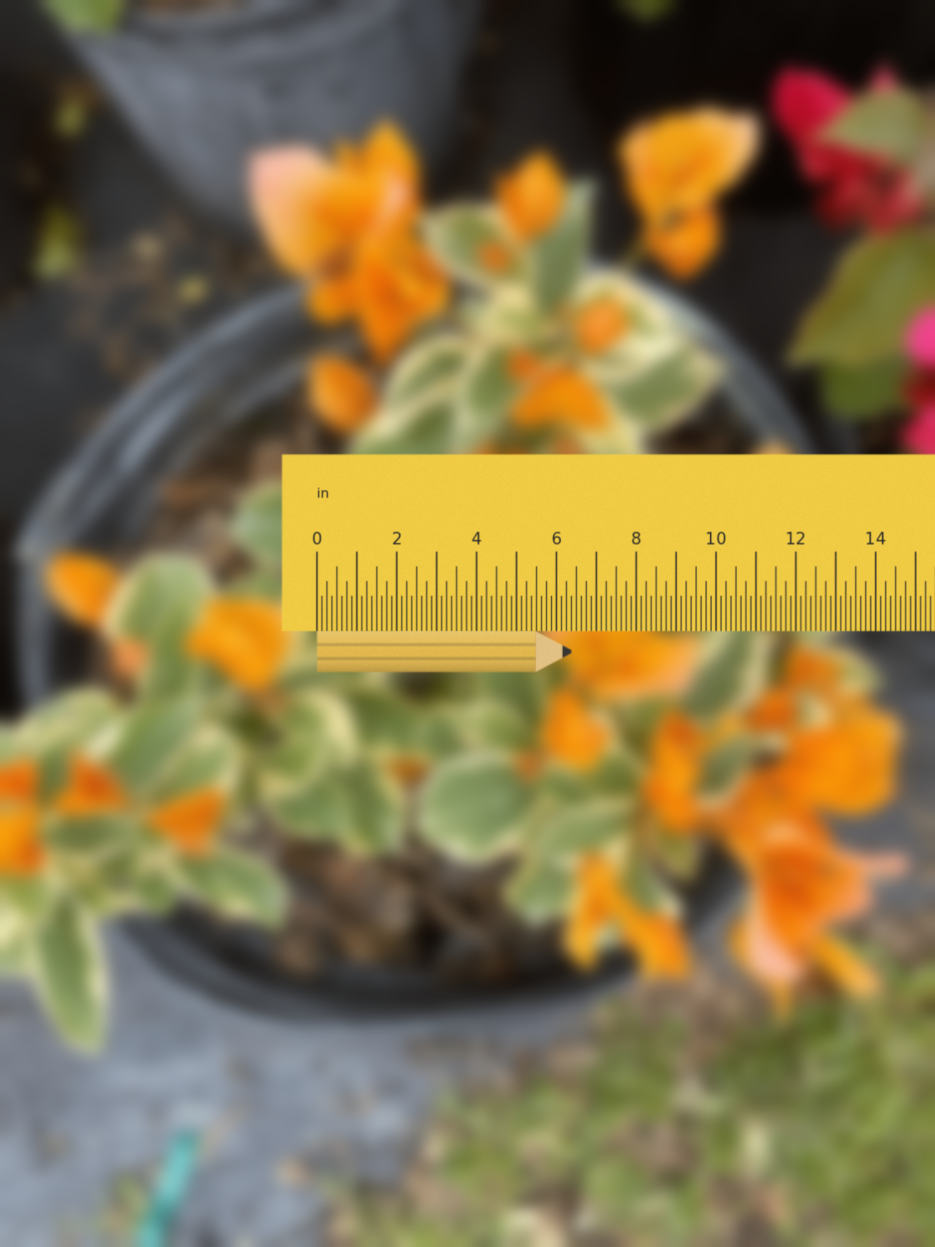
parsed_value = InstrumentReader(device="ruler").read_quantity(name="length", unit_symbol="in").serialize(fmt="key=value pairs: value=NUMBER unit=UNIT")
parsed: value=6.375 unit=in
